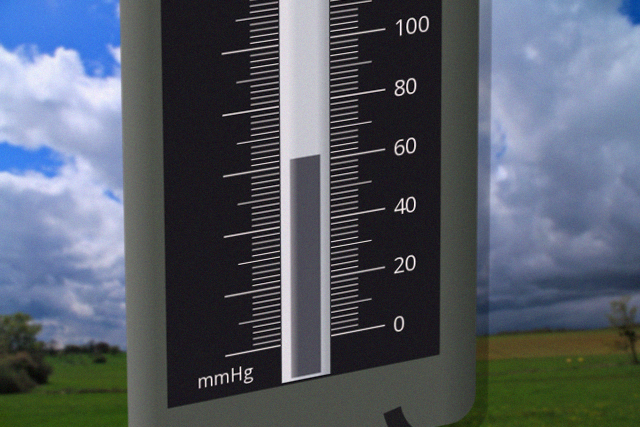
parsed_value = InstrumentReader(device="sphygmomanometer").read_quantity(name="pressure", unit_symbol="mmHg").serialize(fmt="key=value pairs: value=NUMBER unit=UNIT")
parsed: value=62 unit=mmHg
